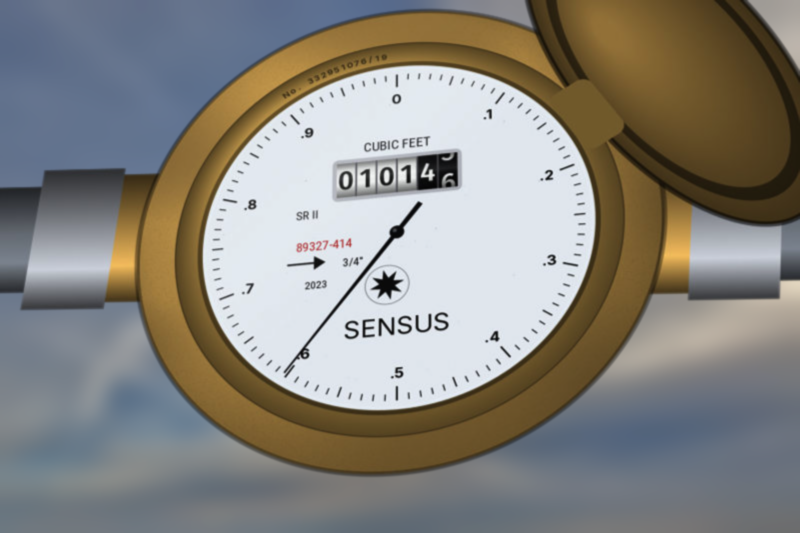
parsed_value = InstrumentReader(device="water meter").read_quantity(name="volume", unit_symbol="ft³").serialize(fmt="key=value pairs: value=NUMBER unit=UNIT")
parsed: value=10145.60 unit=ft³
